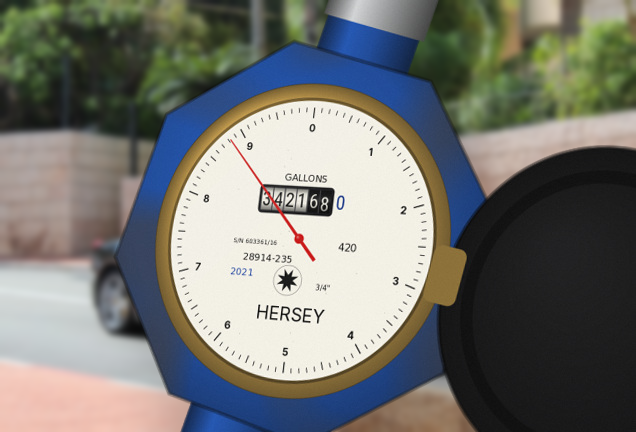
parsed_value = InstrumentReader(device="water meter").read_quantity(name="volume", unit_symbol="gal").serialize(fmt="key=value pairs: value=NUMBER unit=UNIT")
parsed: value=3421678.8 unit=gal
